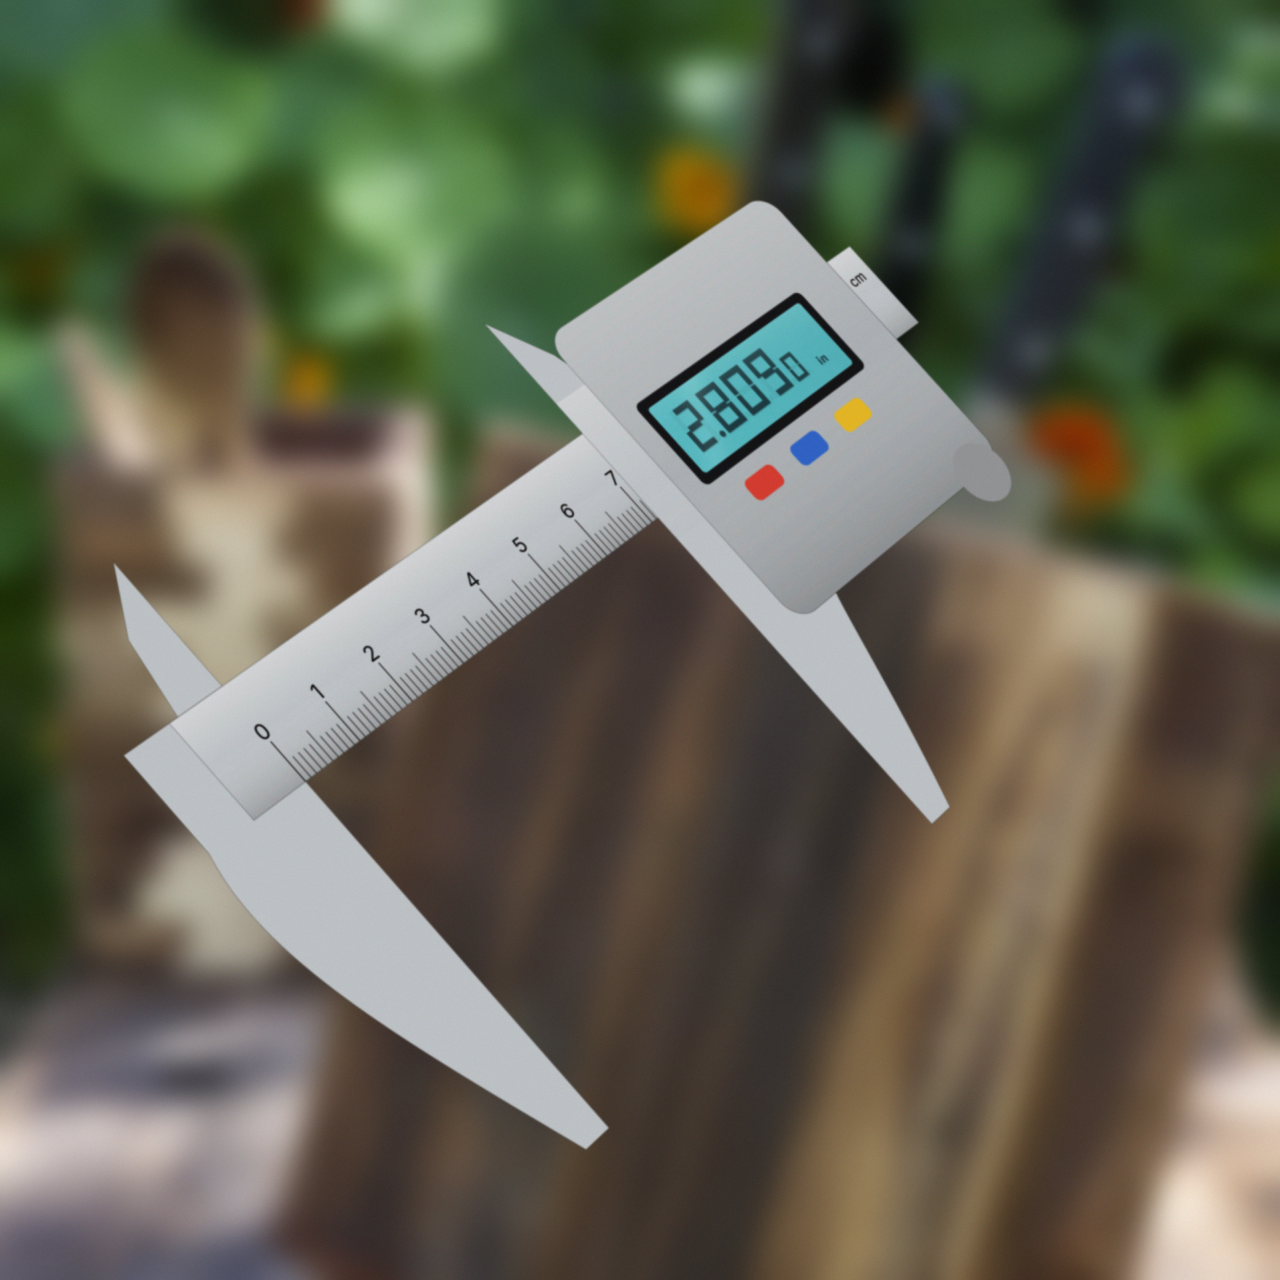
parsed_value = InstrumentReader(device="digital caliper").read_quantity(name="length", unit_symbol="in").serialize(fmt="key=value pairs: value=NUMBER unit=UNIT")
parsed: value=2.8090 unit=in
